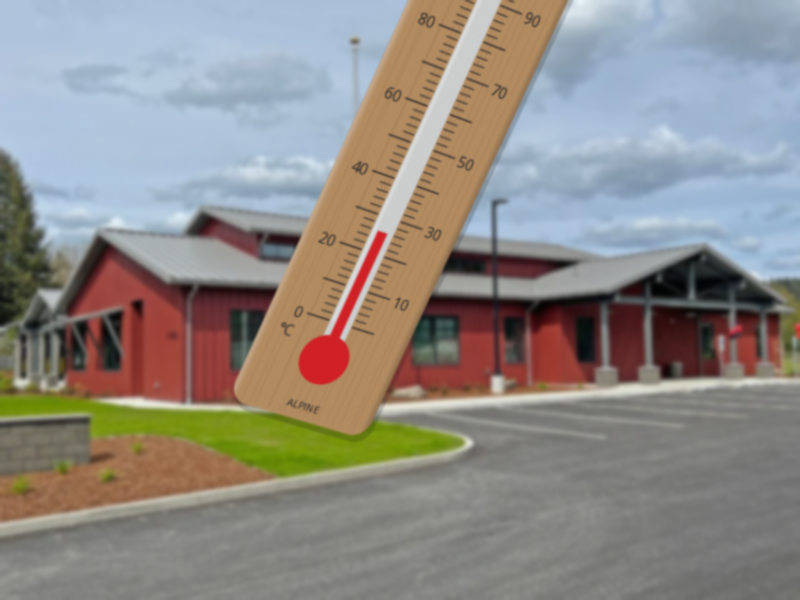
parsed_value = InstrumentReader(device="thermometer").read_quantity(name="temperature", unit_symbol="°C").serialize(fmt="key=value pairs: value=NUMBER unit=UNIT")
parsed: value=26 unit=°C
